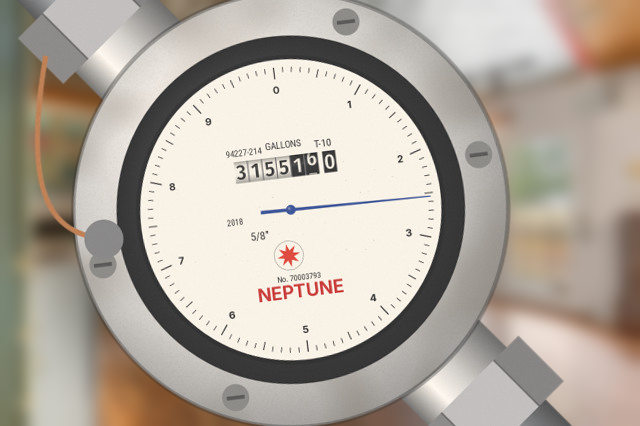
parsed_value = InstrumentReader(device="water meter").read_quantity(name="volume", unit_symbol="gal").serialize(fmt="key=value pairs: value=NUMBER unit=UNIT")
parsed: value=3155162.5 unit=gal
